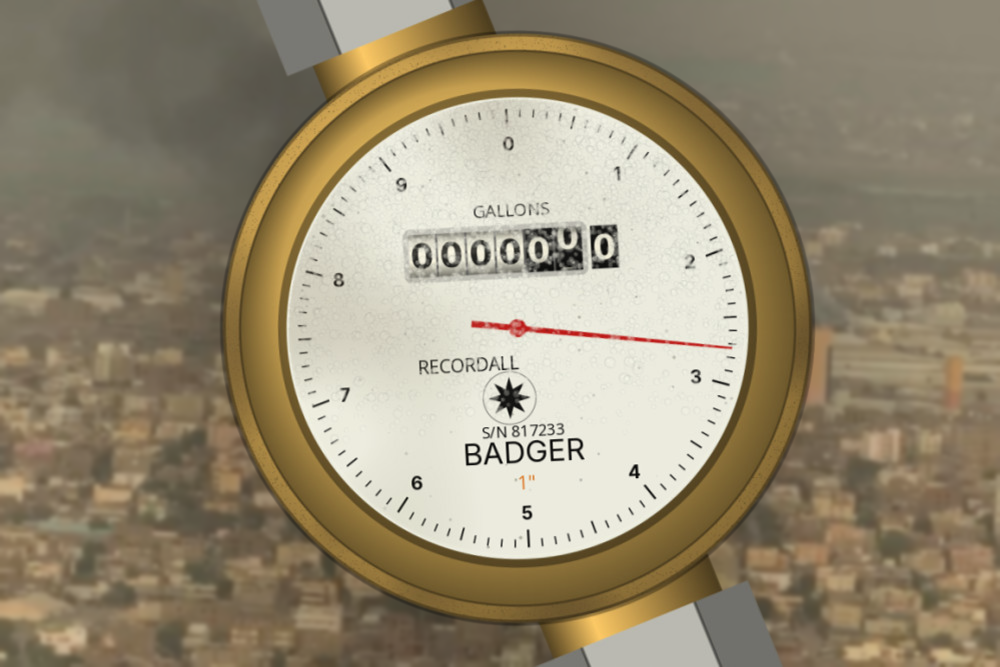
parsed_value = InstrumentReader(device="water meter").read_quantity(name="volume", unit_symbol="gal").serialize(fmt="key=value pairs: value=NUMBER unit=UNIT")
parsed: value=2.7 unit=gal
